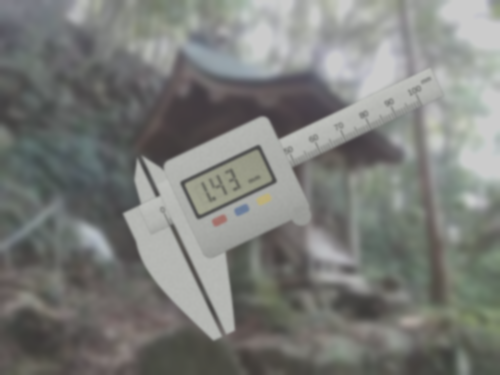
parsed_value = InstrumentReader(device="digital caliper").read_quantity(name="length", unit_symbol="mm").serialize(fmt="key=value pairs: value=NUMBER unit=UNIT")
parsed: value=1.43 unit=mm
